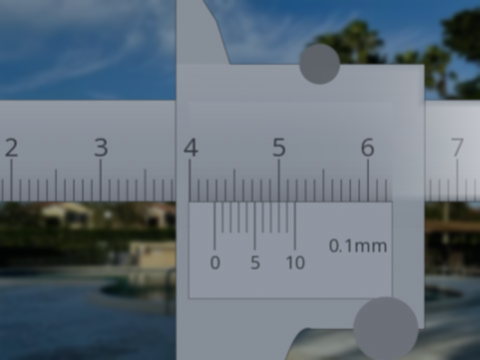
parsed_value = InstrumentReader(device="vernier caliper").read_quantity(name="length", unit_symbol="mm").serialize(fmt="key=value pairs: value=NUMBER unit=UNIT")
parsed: value=42.8 unit=mm
